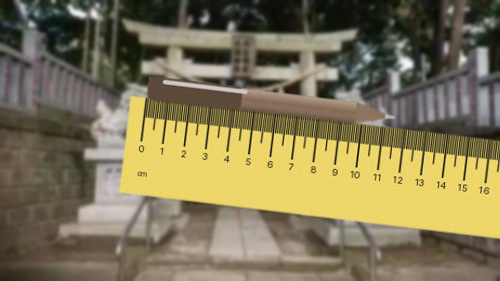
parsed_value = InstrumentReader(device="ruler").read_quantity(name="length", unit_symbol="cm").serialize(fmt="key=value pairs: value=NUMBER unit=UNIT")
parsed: value=11.5 unit=cm
